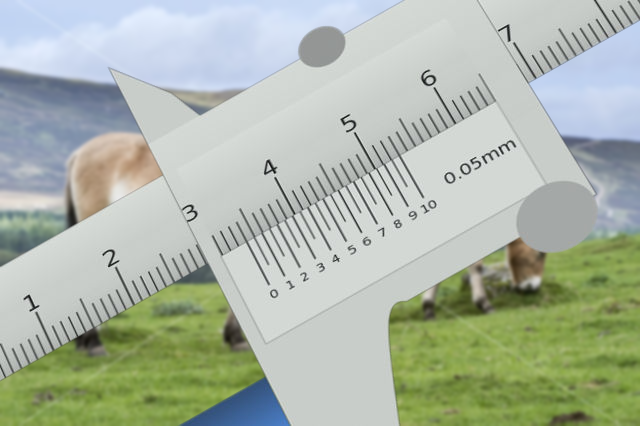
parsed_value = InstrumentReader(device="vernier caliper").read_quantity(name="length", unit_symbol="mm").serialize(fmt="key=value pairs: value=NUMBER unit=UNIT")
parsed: value=34.0 unit=mm
